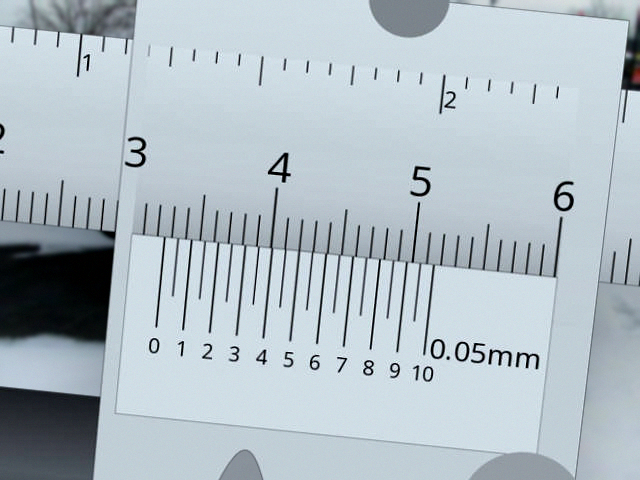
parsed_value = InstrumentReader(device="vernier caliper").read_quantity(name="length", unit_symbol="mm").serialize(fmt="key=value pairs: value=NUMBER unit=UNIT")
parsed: value=32.5 unit=mm
